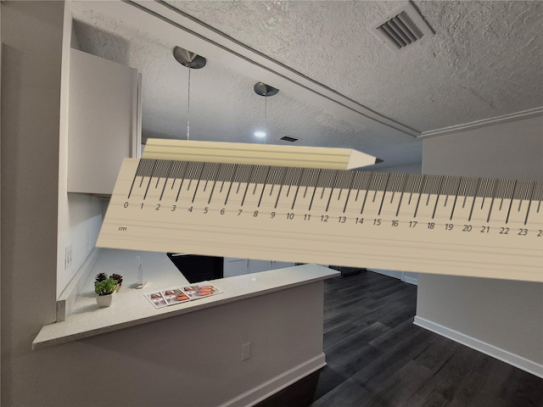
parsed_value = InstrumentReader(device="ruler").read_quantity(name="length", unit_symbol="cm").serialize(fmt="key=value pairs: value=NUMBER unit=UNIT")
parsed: value=14.5 unit=cm
